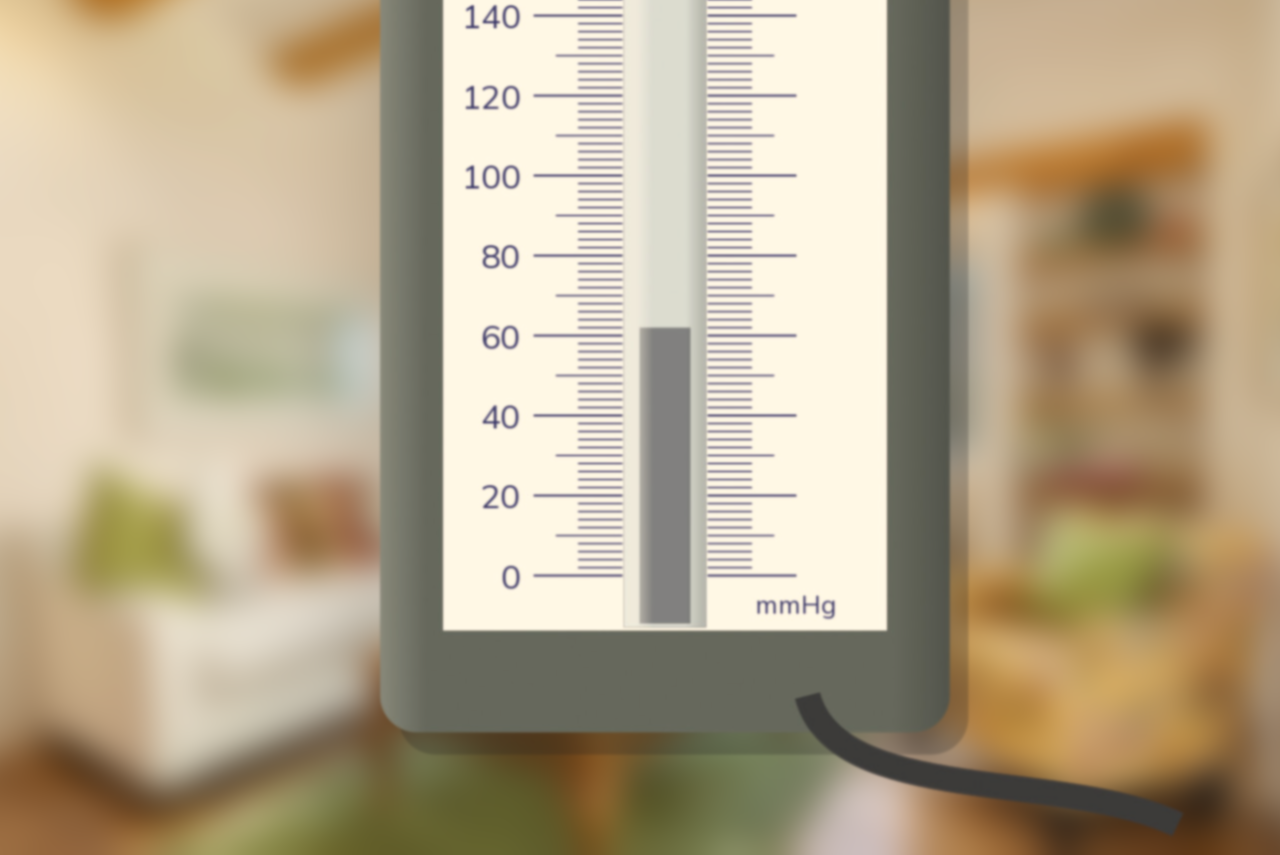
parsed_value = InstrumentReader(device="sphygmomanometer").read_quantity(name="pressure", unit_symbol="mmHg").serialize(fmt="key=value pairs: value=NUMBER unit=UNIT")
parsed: value=62 unit=mmHg
